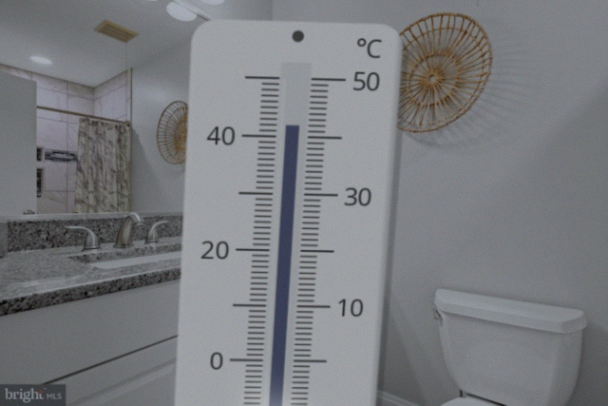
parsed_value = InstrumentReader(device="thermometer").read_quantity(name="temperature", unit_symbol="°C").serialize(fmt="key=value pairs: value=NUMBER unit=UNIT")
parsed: value=42 unit=°C
